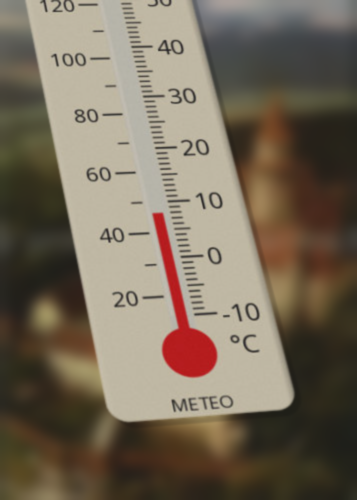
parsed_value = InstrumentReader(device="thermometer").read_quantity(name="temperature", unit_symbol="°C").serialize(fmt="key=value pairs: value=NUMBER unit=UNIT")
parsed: value=8 unit=°C
